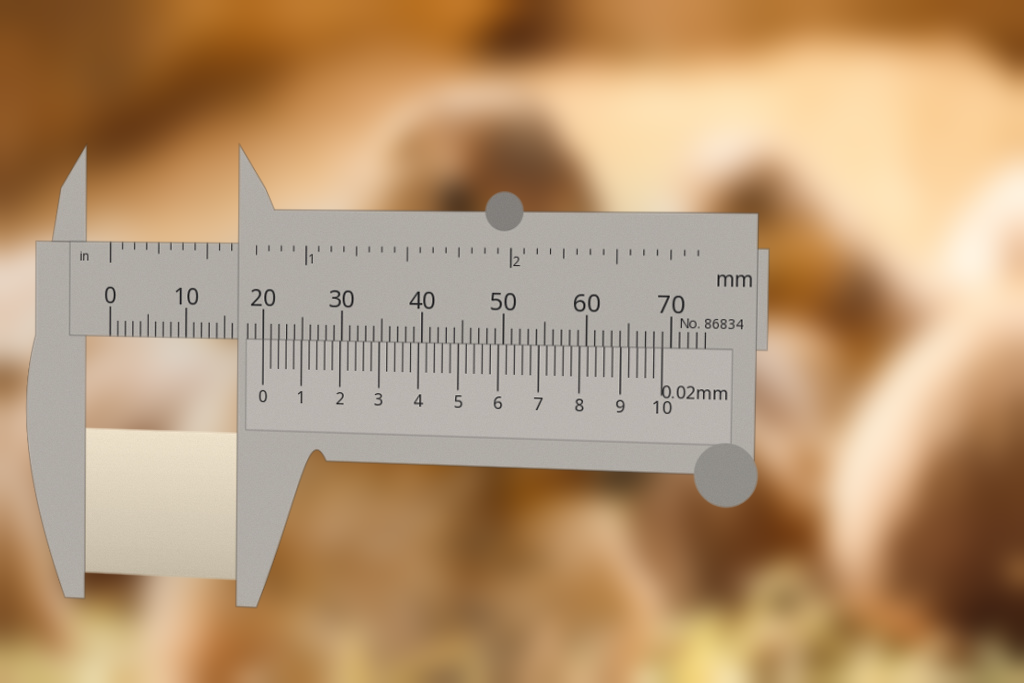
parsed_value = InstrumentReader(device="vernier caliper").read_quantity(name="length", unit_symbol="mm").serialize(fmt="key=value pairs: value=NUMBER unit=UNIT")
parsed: value=20.0 unit=mm
